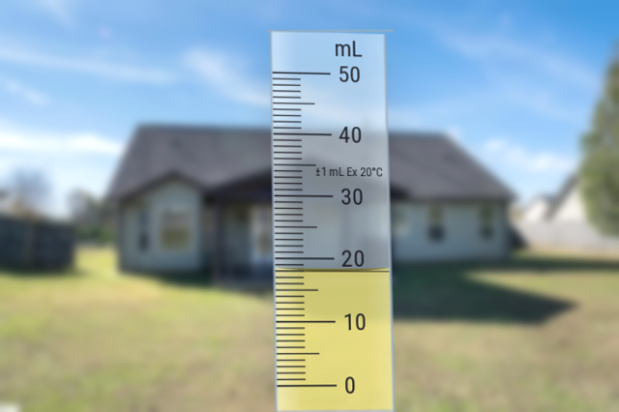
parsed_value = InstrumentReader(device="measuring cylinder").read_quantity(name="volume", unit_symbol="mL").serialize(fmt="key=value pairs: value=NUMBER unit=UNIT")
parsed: value=18 unit=mL
